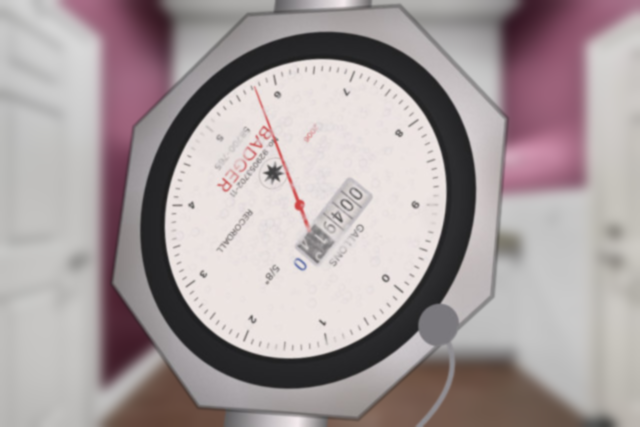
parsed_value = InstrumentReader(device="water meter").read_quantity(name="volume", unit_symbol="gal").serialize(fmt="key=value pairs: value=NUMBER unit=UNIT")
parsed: value=49135.7 unit=gal
